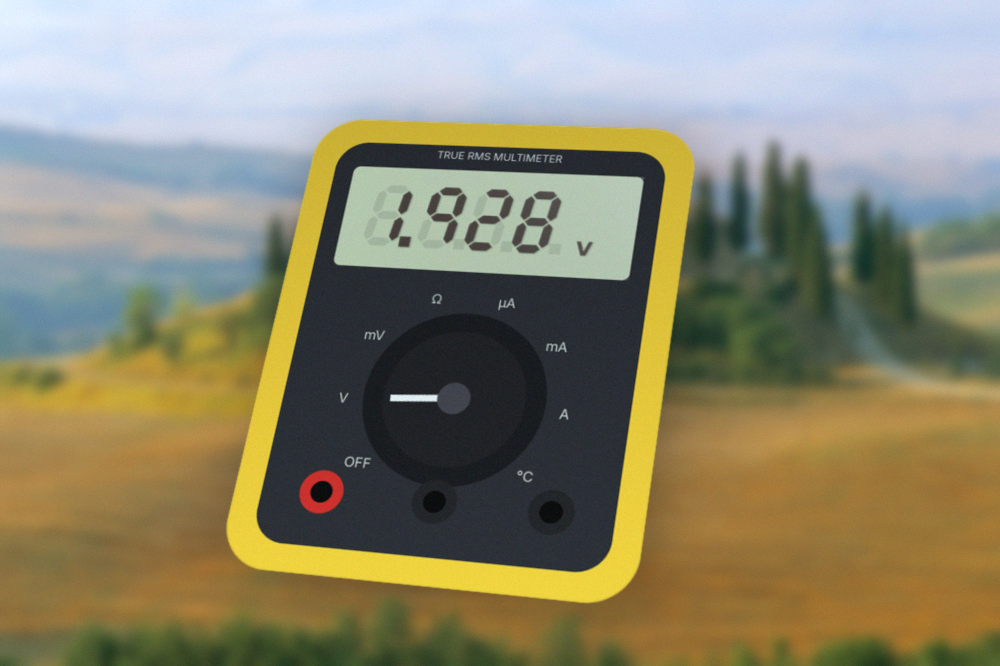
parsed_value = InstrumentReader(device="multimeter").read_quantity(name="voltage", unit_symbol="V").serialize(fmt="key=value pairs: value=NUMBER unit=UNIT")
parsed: value=1.928 unit=V
